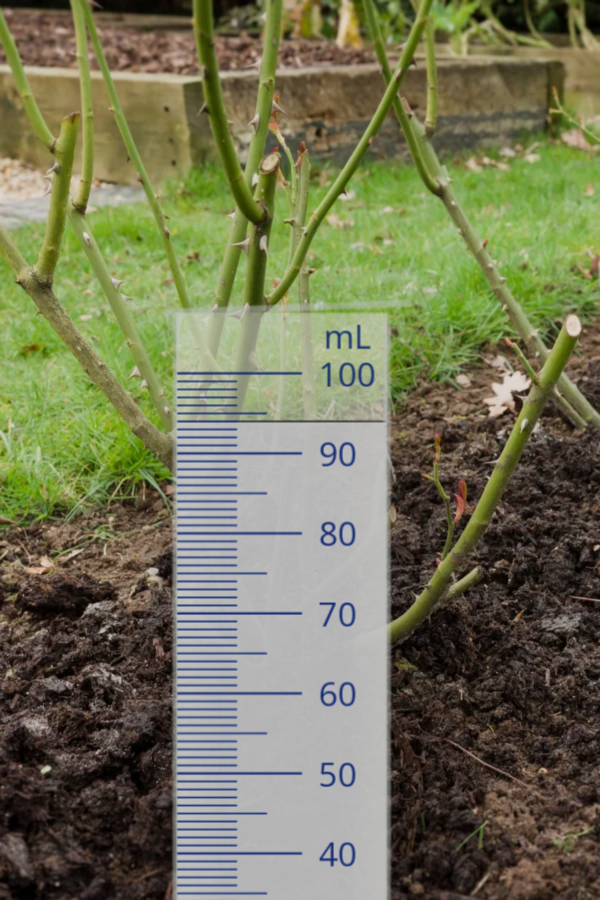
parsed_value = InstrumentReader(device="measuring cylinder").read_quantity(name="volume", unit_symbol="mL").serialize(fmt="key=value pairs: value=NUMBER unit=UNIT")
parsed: value=94 unit=mL
